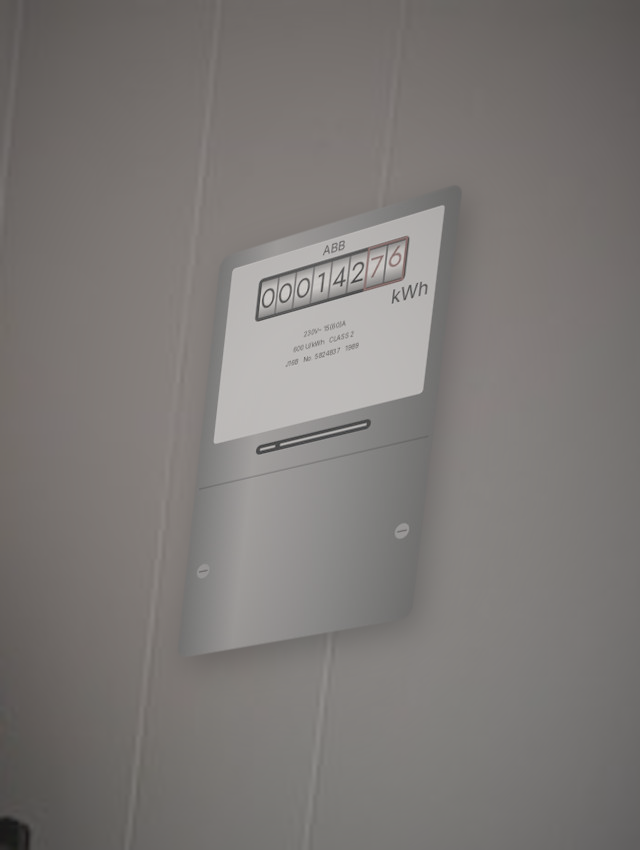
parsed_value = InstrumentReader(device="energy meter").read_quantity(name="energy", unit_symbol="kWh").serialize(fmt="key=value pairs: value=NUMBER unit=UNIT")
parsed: value=142.76 unit=kWh
